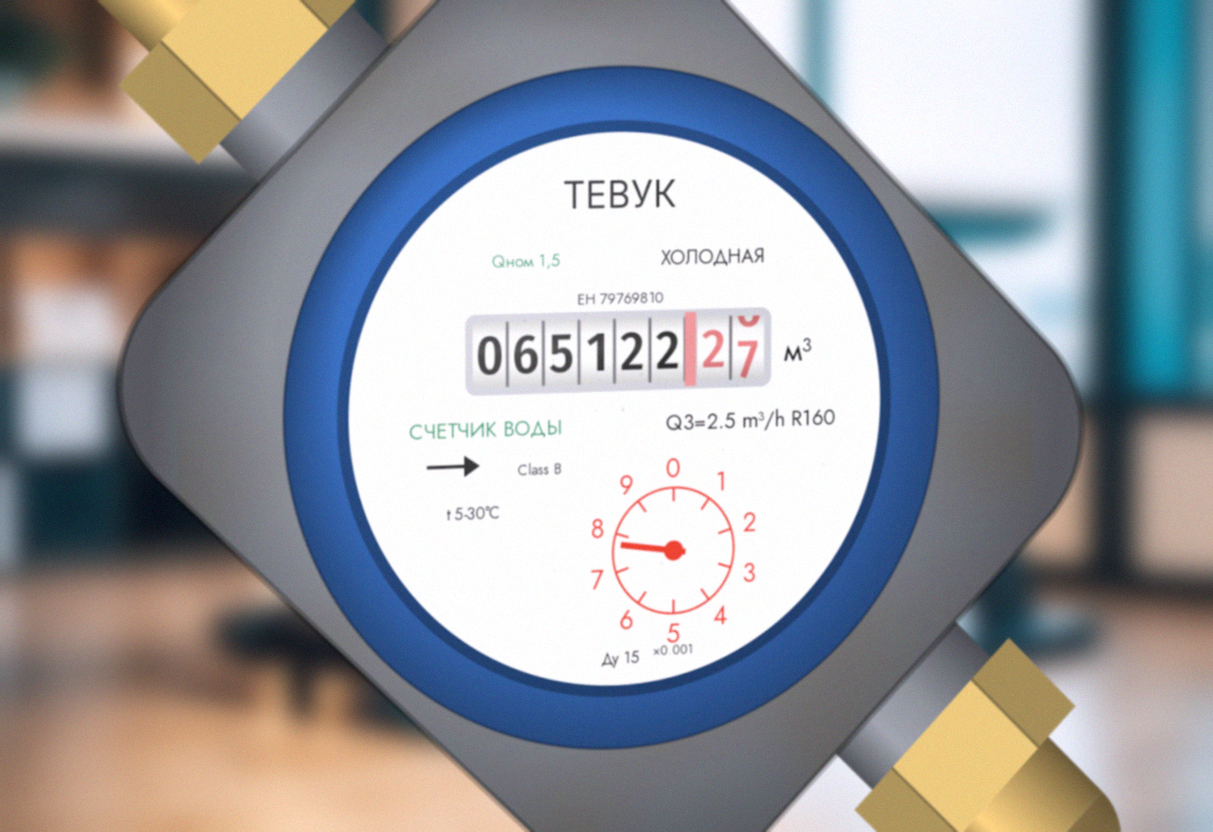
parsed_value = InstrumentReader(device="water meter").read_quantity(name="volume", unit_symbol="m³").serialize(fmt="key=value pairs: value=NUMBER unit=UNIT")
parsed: value=65122.267 unit=m³
